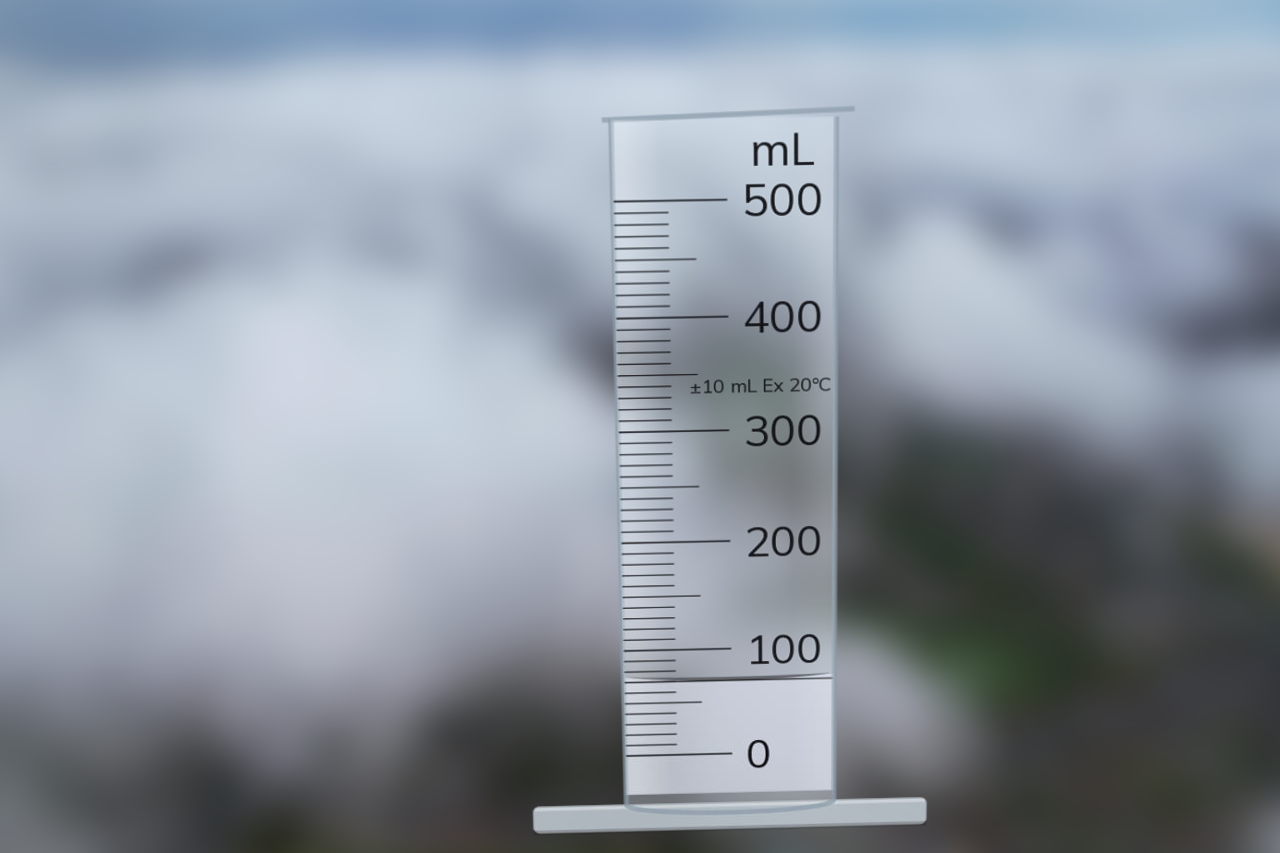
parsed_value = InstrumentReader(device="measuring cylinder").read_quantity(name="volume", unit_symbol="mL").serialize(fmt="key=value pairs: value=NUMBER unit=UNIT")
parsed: value=70 unit=mL
